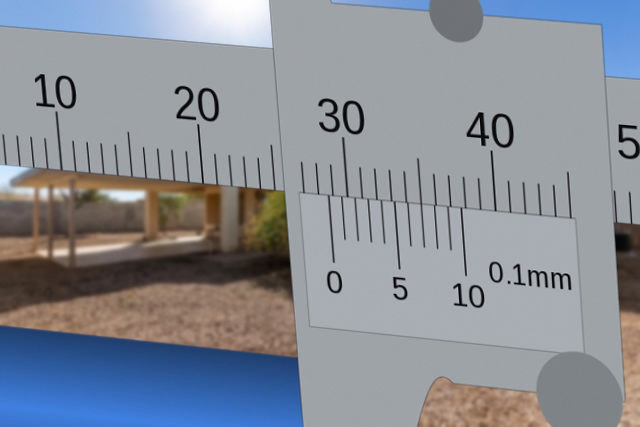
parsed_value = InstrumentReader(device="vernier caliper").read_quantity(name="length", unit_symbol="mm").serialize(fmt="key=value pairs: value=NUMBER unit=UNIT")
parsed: value=28.7 unit=mm
